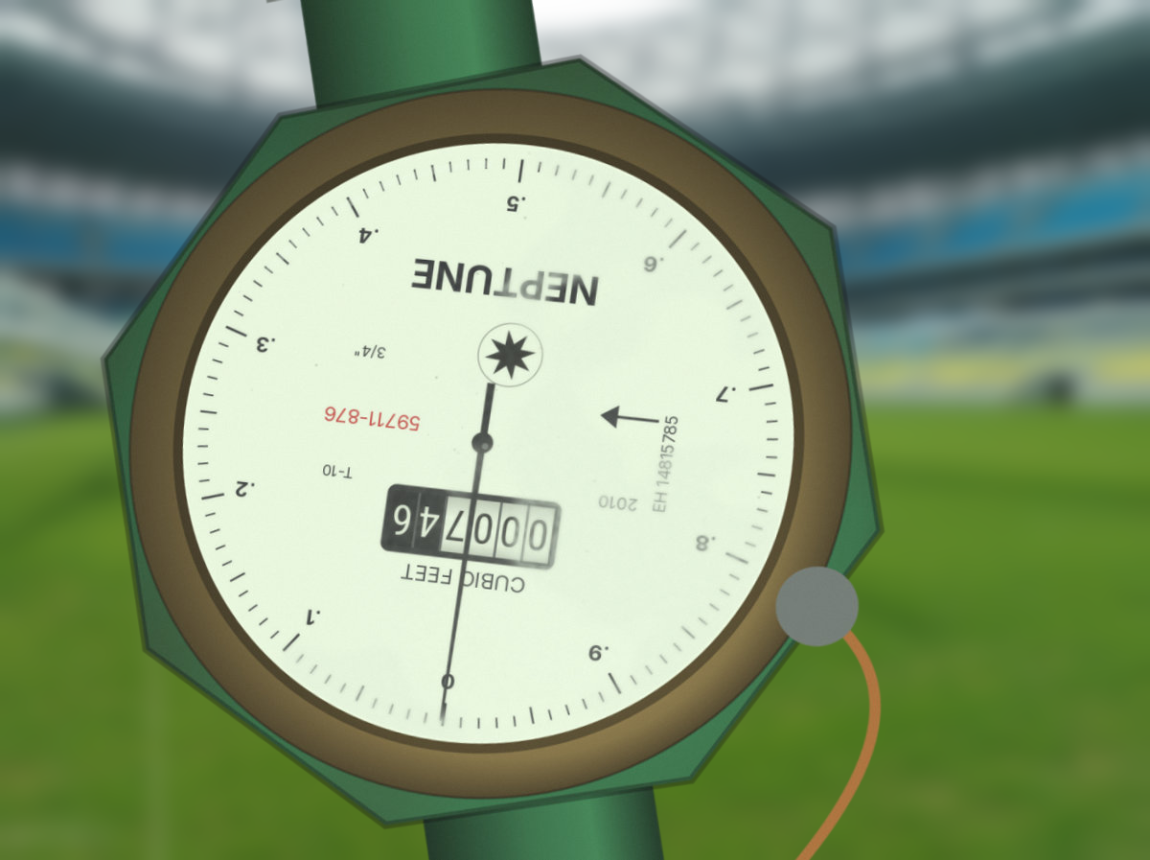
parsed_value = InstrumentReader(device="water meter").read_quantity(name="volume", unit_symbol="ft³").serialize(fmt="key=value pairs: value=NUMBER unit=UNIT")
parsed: value=746.00 unit=ft³
